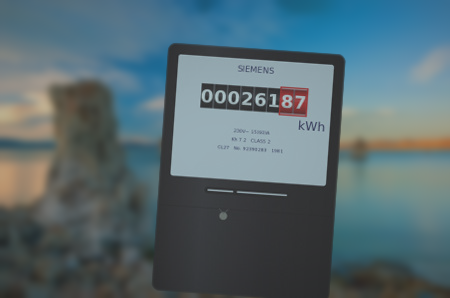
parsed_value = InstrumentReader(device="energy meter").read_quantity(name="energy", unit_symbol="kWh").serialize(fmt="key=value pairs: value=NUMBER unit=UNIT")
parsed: value=261.87 unit=kWh
